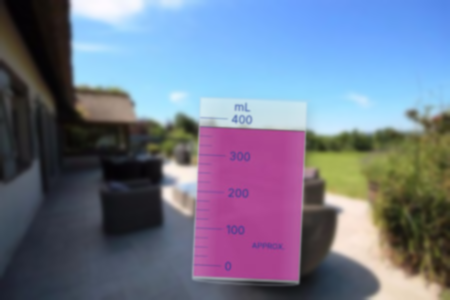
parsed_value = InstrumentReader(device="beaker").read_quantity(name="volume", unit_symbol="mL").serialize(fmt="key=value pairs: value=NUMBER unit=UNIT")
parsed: value=375 unit=mL
